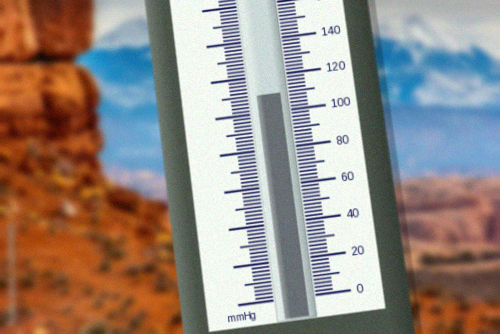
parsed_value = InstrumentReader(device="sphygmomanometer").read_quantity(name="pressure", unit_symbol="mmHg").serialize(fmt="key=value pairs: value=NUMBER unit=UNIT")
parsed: value=110 unit=mmHg
